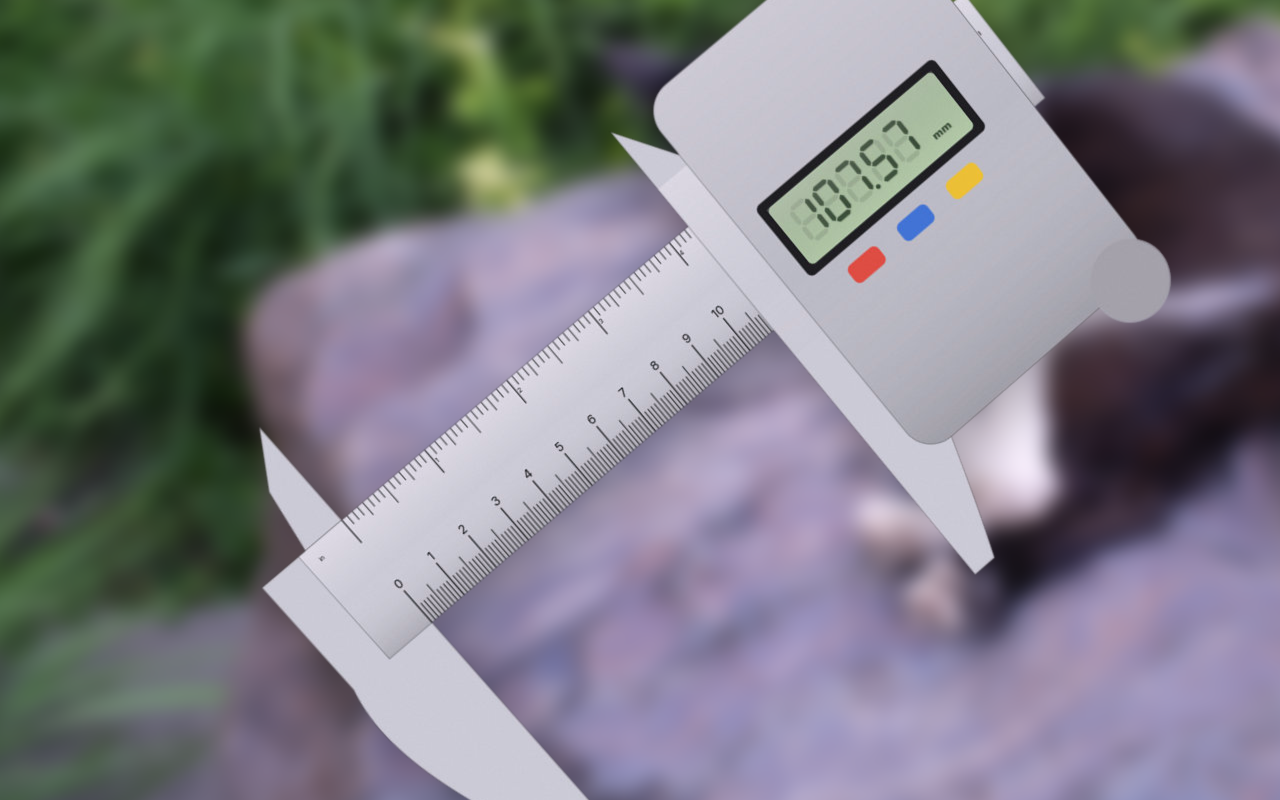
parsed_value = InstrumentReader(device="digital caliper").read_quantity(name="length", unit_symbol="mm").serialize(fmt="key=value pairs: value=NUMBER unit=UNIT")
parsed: value=107.57 unit=mm
